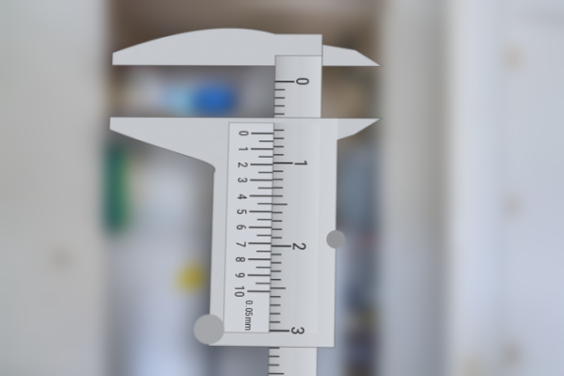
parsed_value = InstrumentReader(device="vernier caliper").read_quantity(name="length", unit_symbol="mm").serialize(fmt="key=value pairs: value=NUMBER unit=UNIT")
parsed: value=6.4 unit=mm
